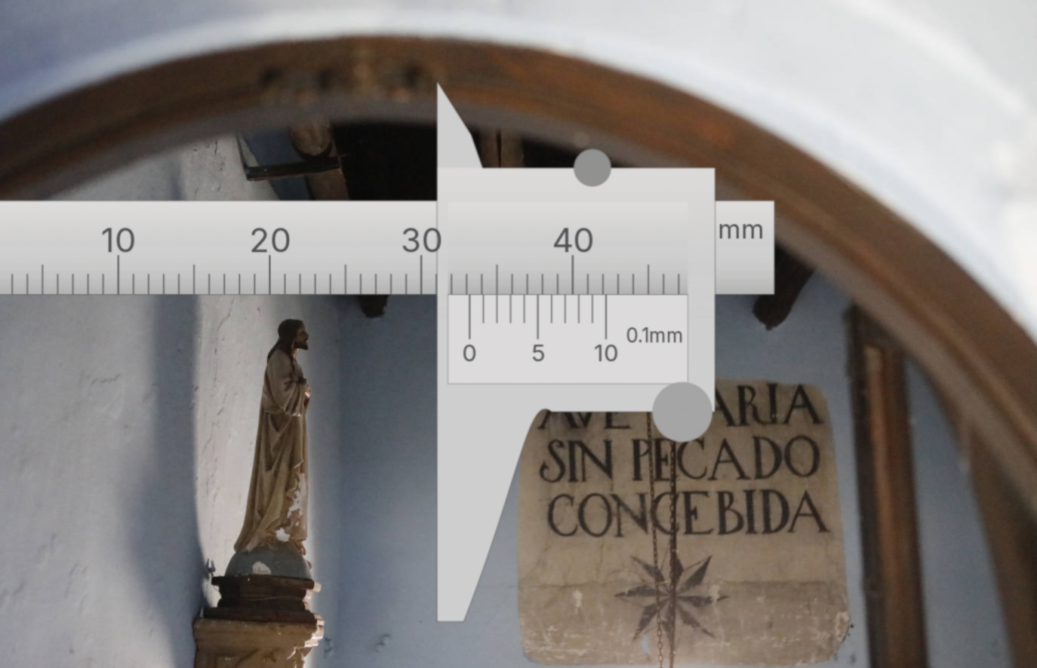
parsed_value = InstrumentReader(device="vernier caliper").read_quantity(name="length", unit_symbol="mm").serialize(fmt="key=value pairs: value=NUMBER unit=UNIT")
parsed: value=33.2 unit=mm
